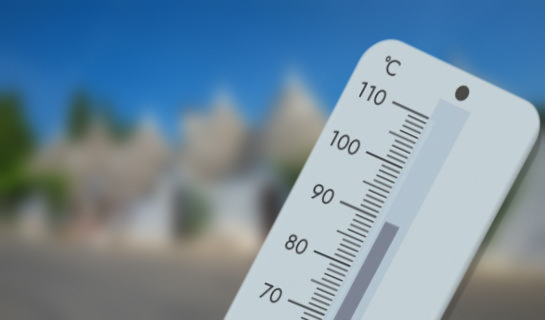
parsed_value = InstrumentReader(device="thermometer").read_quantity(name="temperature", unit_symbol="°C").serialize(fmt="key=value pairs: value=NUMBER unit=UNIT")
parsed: value=90 unit=°C
